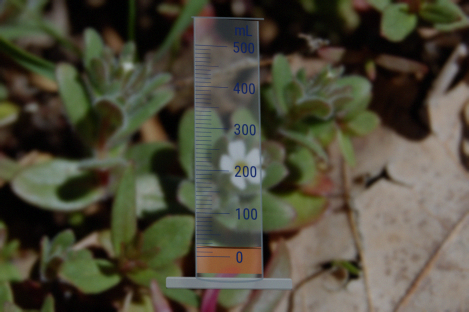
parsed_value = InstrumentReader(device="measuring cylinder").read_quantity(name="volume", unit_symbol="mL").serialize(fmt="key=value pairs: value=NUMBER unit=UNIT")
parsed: value=20 unit=mL
